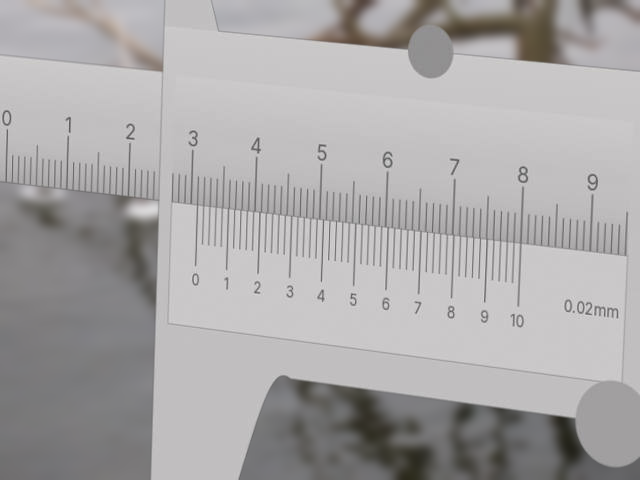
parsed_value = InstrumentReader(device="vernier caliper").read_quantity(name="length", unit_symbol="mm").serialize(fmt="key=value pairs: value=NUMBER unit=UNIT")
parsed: value=31.0 unit=mm
